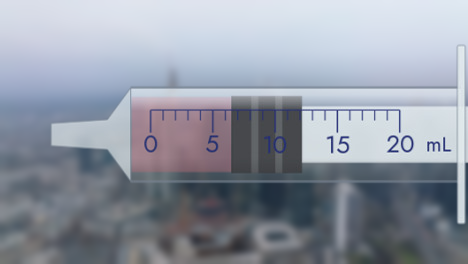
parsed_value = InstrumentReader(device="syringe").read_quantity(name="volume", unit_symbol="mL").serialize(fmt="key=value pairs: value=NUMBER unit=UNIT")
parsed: value=6.5 unit=mL
